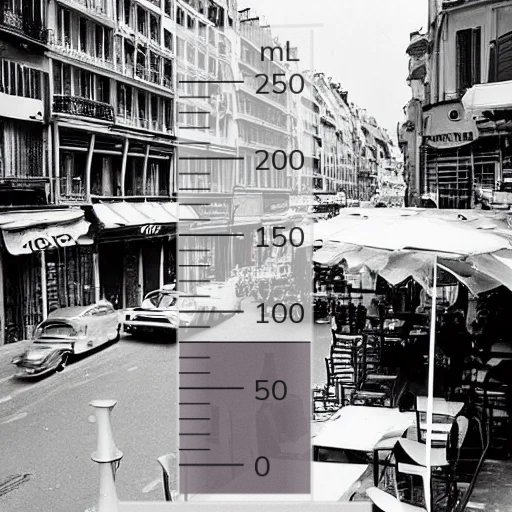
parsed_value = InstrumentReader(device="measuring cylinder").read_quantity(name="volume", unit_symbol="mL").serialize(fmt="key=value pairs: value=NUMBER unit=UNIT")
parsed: value=80 unit=mL
